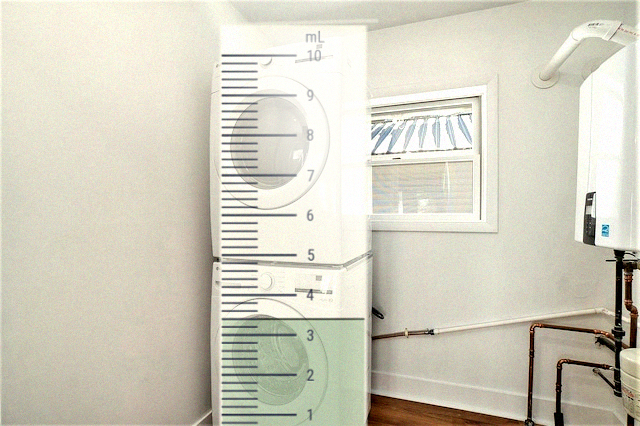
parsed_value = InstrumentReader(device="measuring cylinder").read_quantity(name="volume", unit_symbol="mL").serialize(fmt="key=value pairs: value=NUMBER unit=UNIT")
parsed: value=3.4 unit=mL
